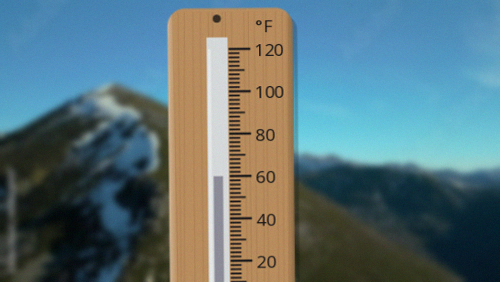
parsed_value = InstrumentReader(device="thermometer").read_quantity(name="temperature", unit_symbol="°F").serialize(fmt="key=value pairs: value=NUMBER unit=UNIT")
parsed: value=60 unit=°F
